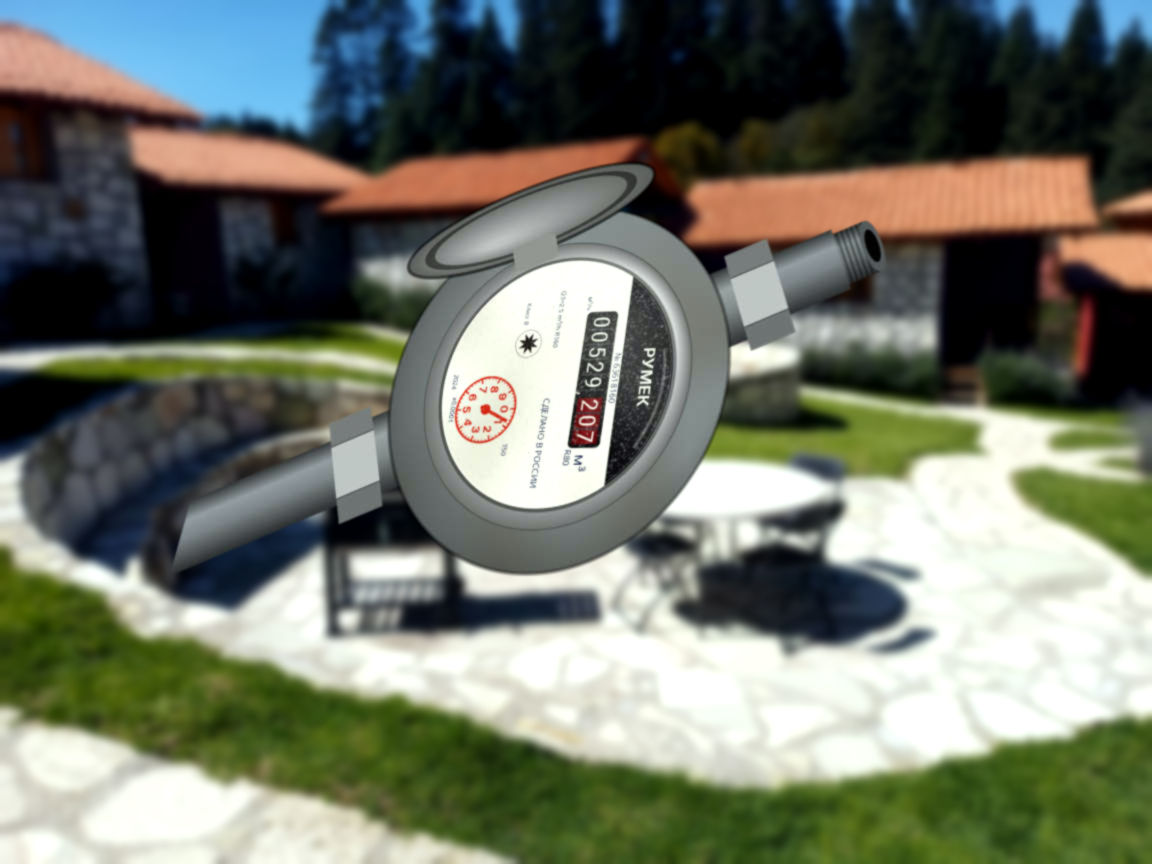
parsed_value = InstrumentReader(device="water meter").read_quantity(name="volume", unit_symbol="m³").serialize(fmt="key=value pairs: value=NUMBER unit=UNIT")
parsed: value=529.2070 unit=m³
